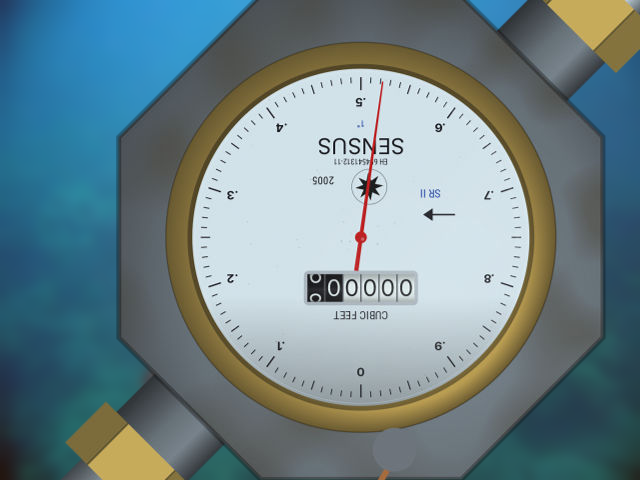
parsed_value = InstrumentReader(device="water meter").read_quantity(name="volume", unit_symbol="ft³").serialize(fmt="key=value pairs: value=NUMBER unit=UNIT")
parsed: value=8.52 unit=ft³
